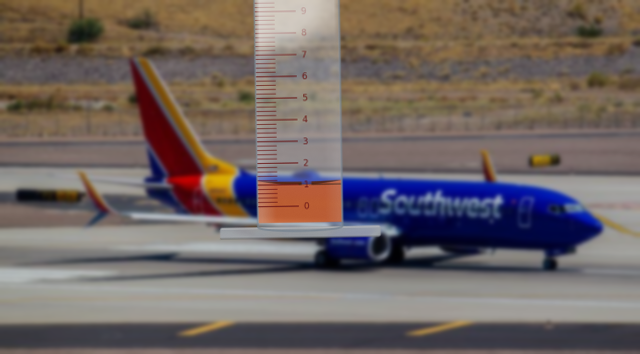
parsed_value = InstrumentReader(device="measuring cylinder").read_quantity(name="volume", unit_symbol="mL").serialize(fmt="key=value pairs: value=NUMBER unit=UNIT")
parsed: value=1 unit=mL
